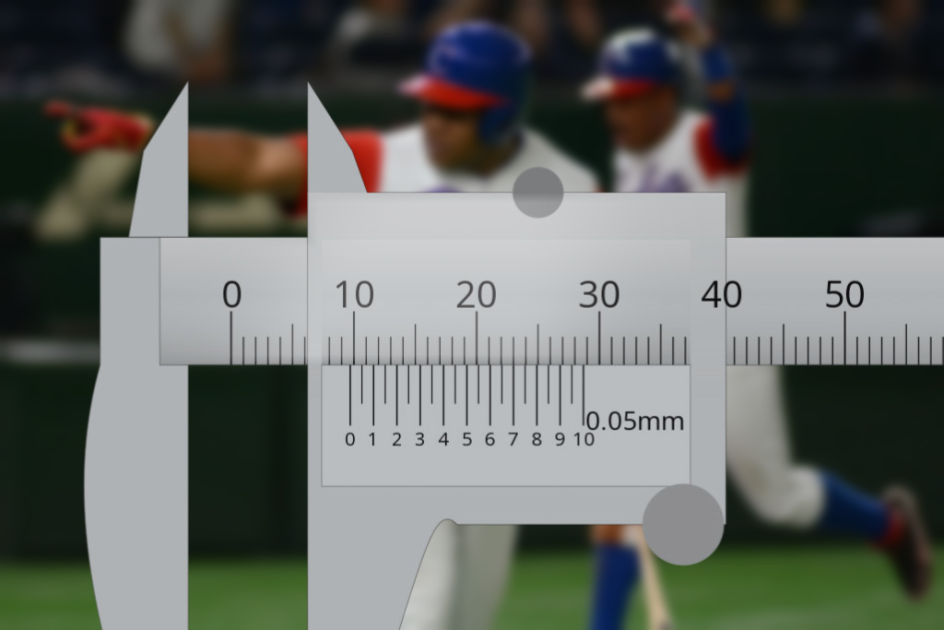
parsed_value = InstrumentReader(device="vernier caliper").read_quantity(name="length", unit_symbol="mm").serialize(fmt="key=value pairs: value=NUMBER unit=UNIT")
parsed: value=9.7 unit=mm
